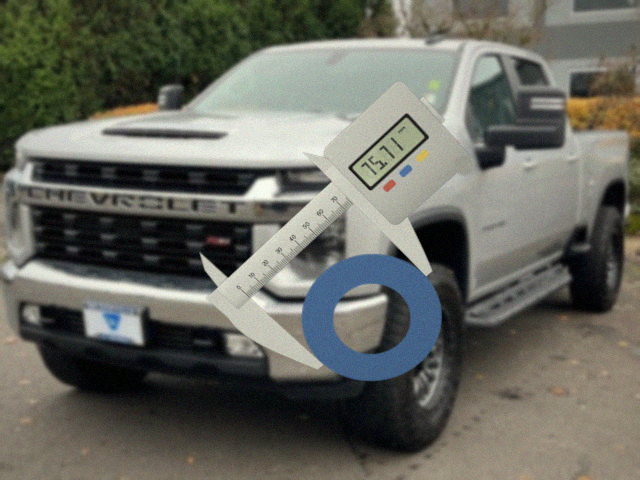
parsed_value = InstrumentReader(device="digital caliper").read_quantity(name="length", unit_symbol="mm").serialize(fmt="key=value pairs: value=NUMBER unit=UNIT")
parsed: value=75.71 unit=mm
